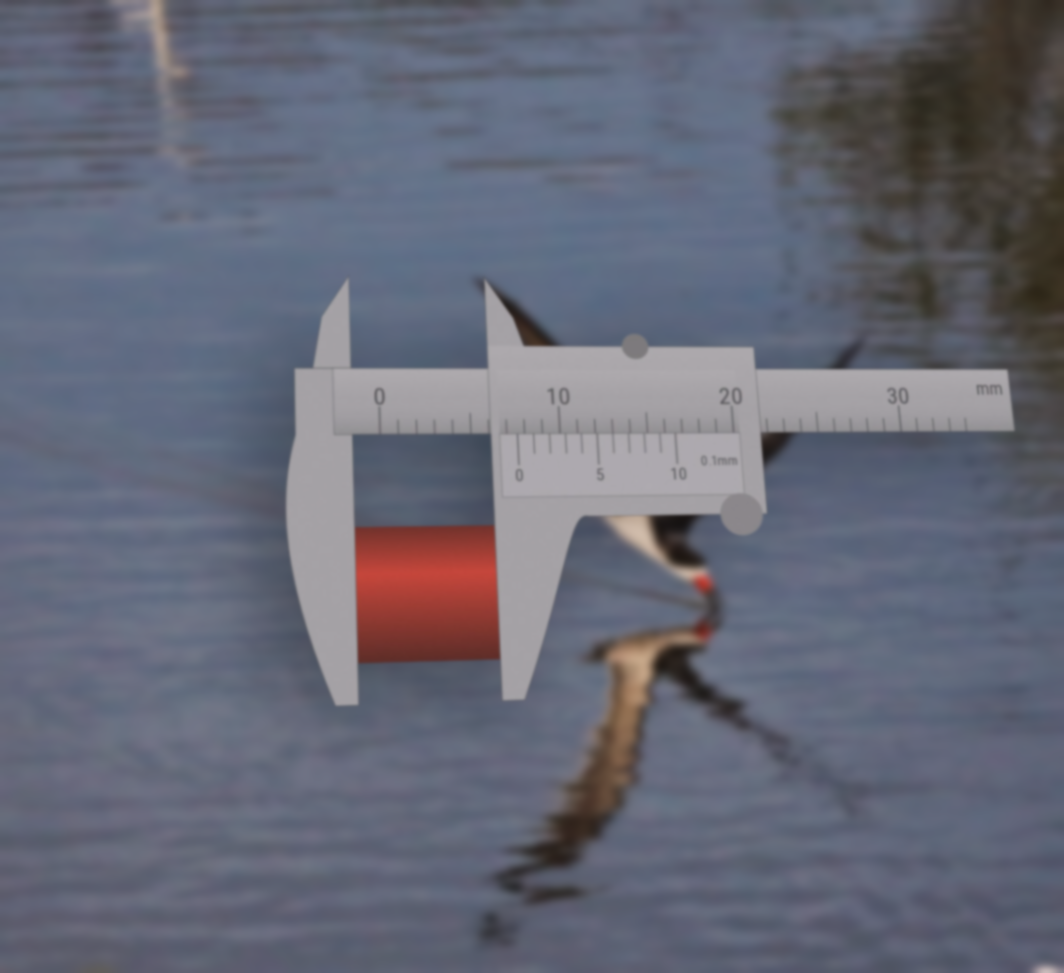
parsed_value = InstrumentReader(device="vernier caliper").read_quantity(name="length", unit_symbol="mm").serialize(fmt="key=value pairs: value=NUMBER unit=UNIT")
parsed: value=7.6 unit=mm
